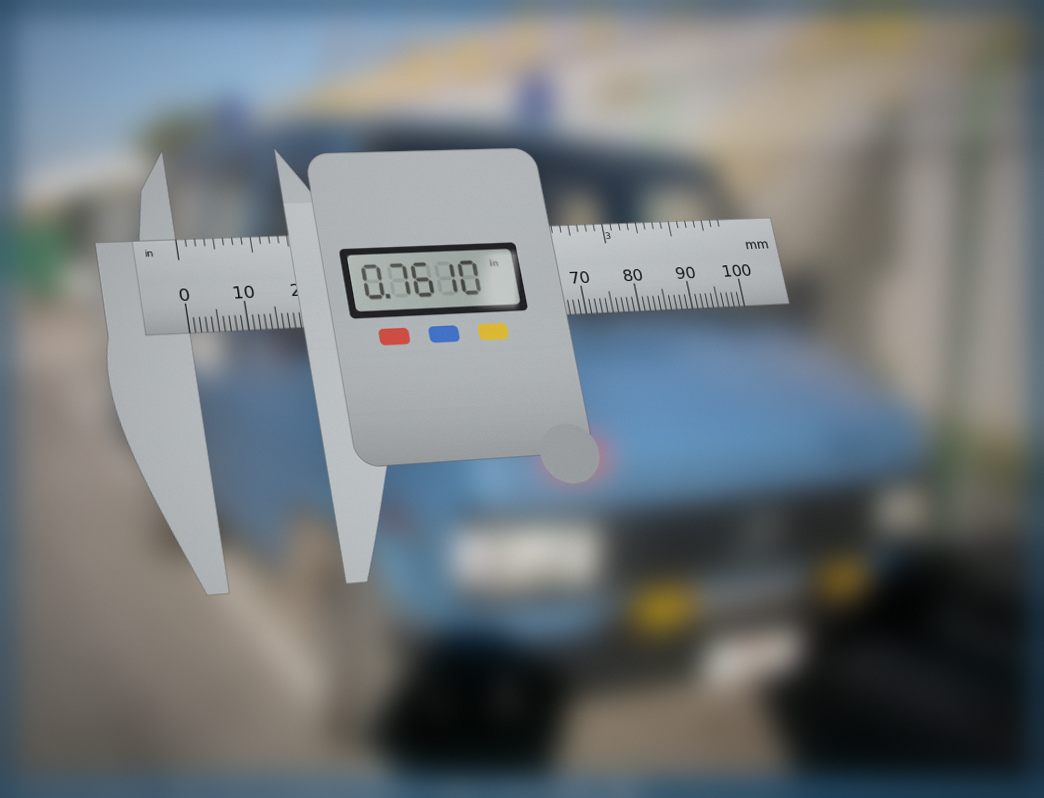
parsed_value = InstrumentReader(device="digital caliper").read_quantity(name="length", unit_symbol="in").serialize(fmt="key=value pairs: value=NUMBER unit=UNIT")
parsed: value=0.7610 unit=in
